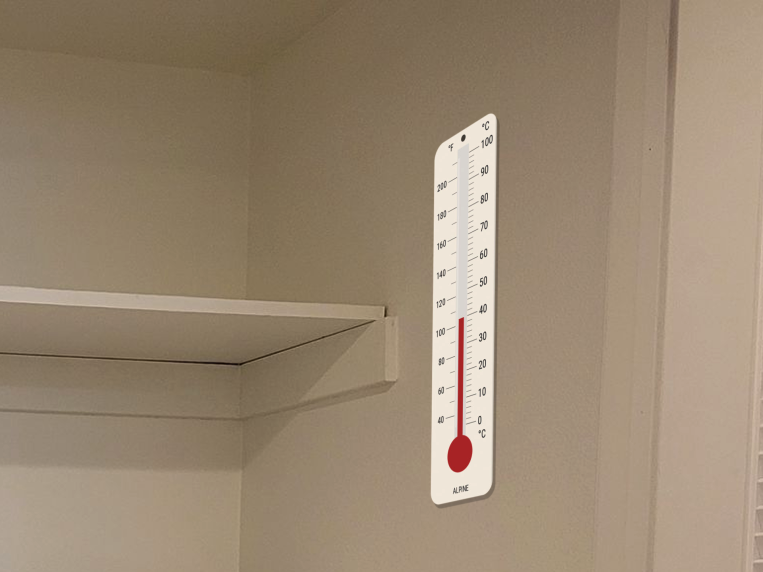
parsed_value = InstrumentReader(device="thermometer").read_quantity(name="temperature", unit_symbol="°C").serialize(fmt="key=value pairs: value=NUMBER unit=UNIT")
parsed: value=40 unit=°C
